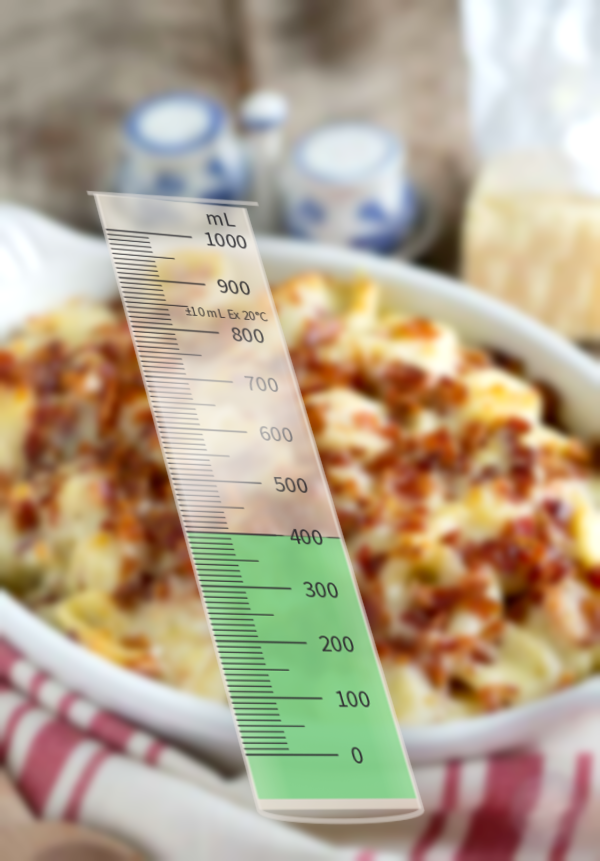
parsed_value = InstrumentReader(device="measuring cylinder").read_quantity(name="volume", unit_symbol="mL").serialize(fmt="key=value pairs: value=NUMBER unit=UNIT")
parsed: value=400 unit=mL
